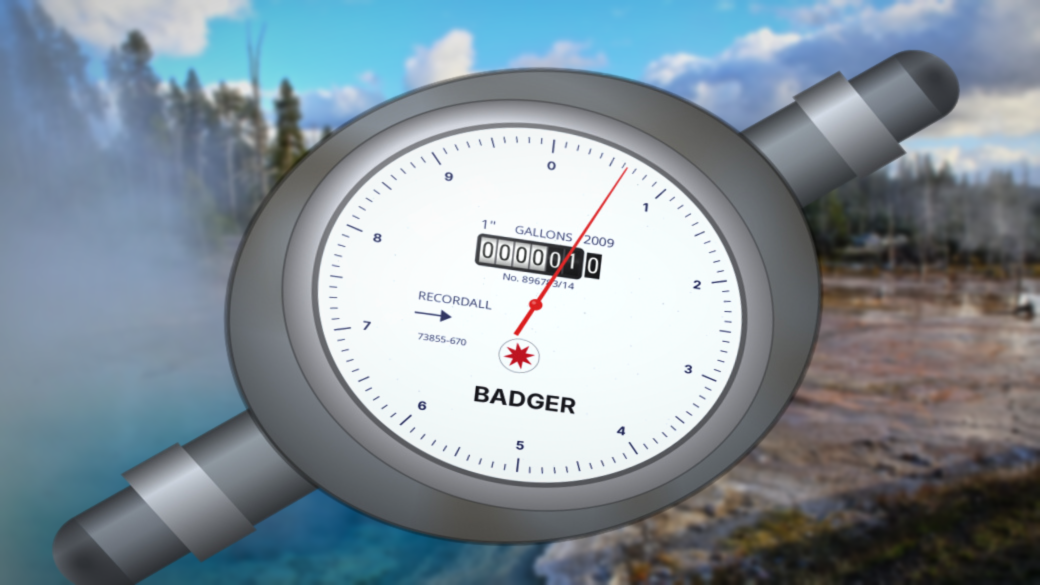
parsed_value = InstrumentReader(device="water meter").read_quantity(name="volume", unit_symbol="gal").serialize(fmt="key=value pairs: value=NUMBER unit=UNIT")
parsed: value=10.6 unit=gal
